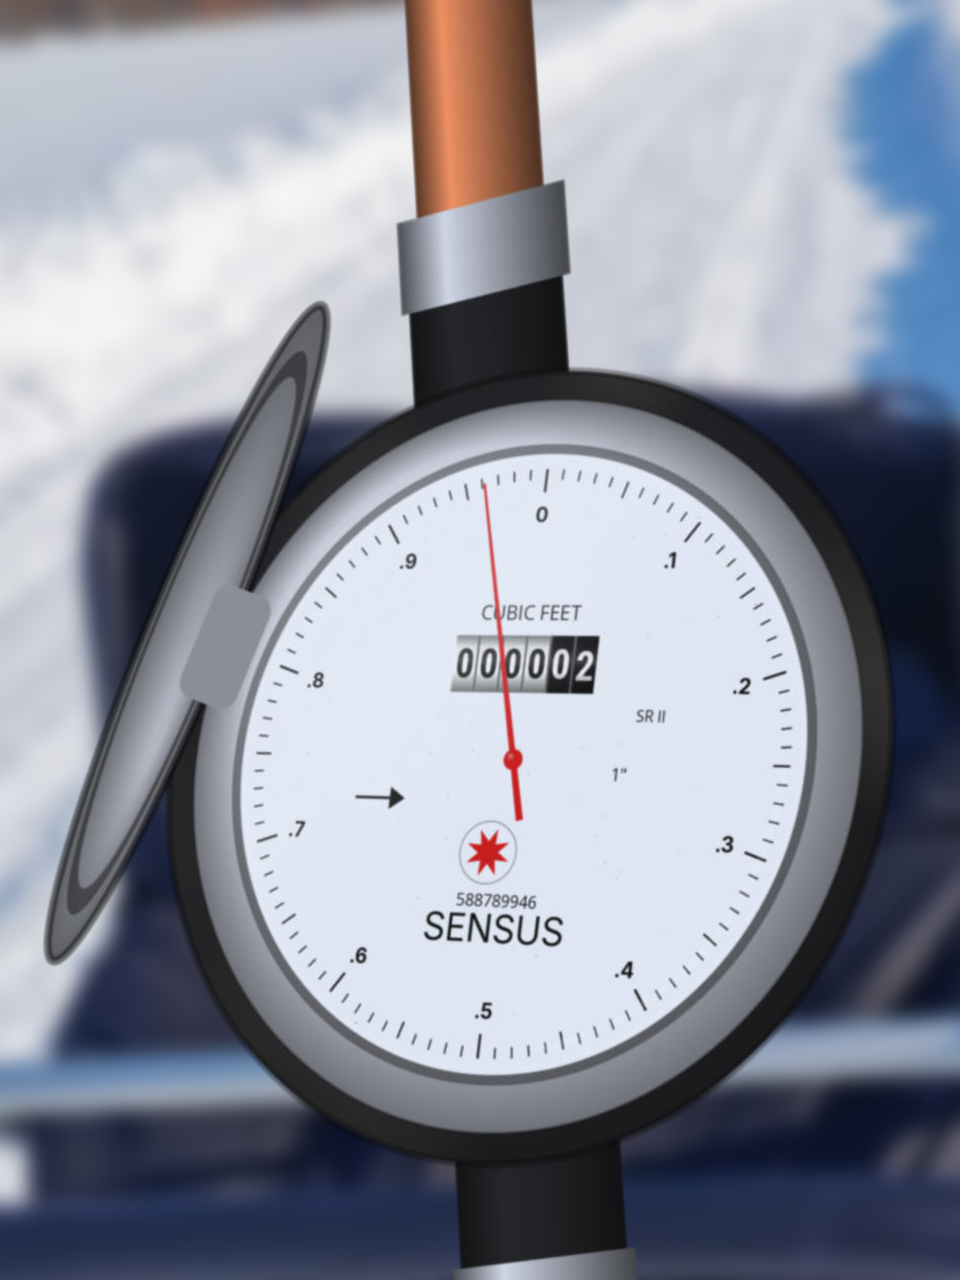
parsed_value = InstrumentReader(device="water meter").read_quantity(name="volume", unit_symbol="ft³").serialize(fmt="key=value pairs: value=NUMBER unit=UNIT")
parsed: value=1.96 unit=ft³
